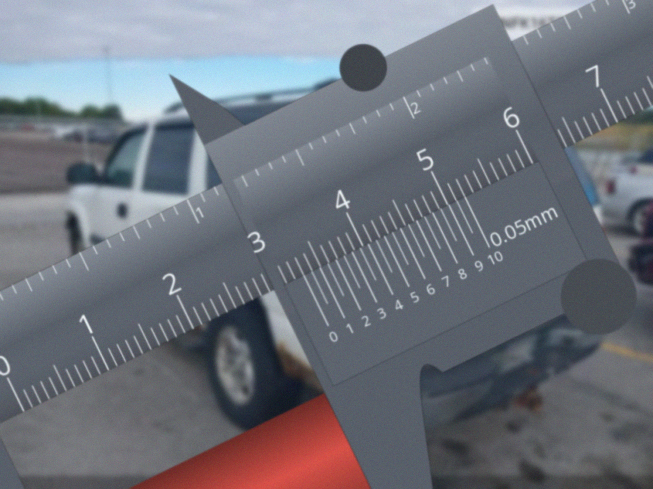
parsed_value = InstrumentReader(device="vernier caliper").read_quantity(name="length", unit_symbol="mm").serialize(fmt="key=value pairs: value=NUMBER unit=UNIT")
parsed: value=33.0 unit=mm
